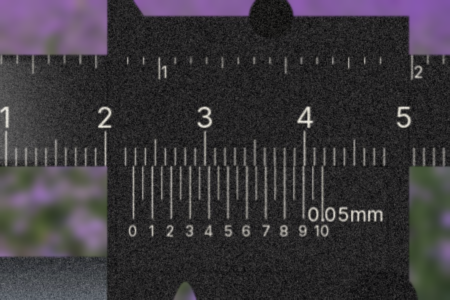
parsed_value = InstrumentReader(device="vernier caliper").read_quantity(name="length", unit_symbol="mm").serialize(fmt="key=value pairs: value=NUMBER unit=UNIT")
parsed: value=22.8 unit=mm
